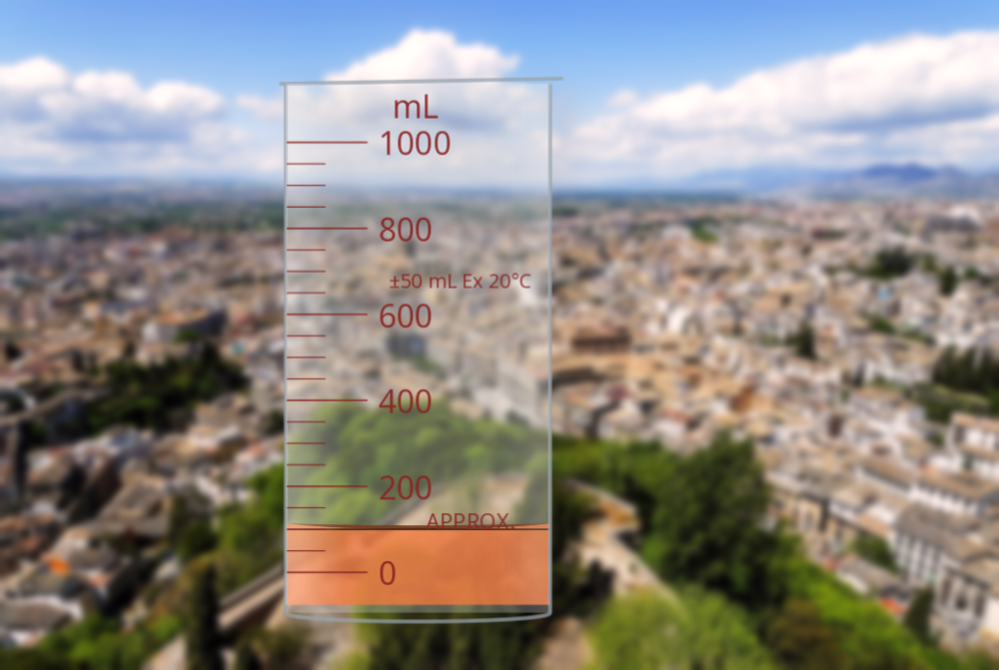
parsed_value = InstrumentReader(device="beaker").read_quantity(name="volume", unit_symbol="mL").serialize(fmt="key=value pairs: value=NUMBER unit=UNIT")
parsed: value=100 unit=mL
